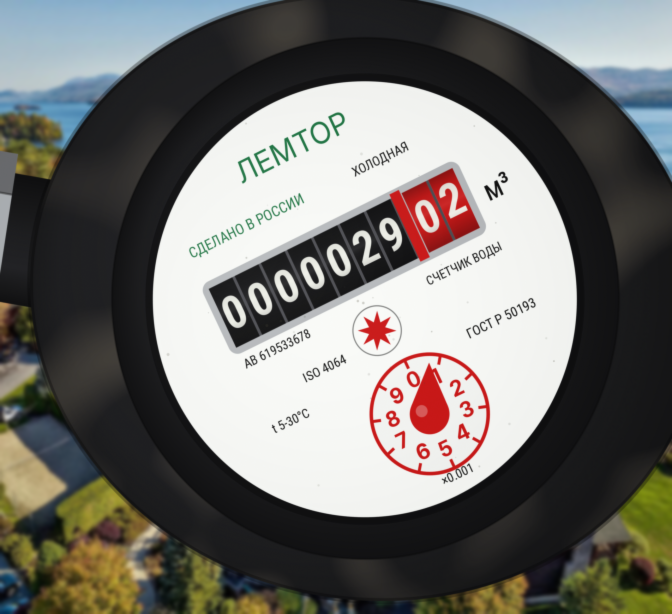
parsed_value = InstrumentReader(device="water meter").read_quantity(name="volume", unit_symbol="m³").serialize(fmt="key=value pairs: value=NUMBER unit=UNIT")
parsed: value=29.020 unit=m³
